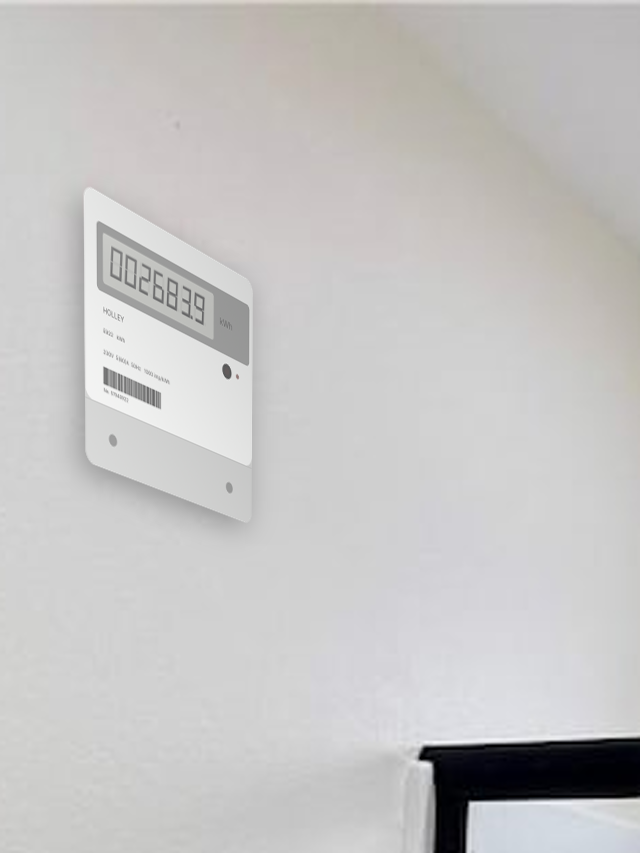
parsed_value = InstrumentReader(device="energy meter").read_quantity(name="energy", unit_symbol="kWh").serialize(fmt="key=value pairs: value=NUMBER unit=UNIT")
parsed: value=2683.9 unit=kWh
